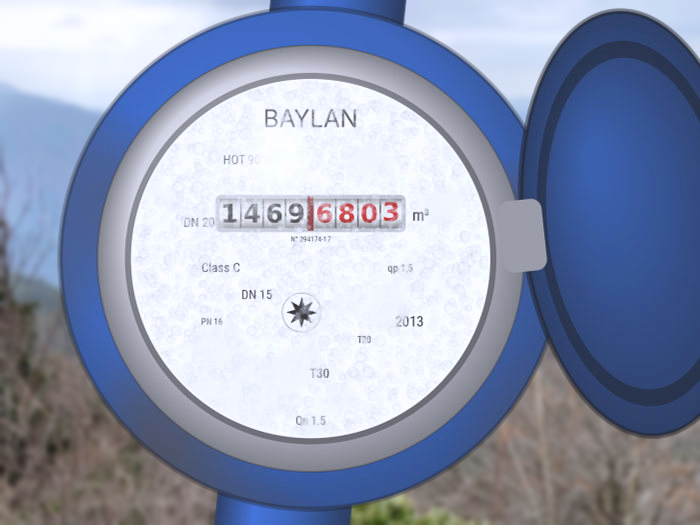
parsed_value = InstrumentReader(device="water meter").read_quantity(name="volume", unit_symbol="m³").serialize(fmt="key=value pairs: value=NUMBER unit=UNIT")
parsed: value=1469.6803 unit=m³
